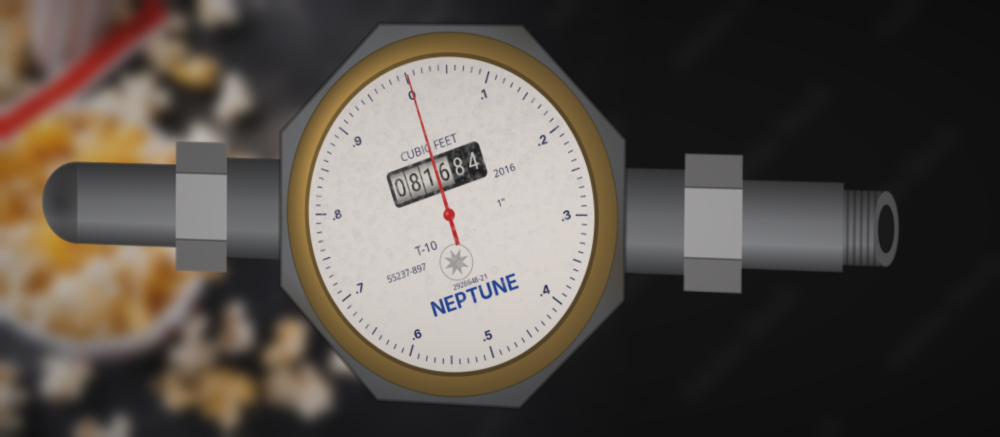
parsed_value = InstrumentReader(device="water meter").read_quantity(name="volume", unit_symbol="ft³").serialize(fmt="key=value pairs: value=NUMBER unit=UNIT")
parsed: value=81684.00 unit=ft³
